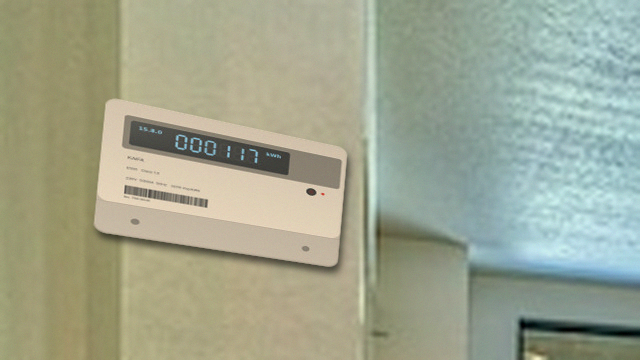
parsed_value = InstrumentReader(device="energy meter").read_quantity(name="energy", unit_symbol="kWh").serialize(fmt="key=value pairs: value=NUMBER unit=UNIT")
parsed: value=117 unit=kWh
